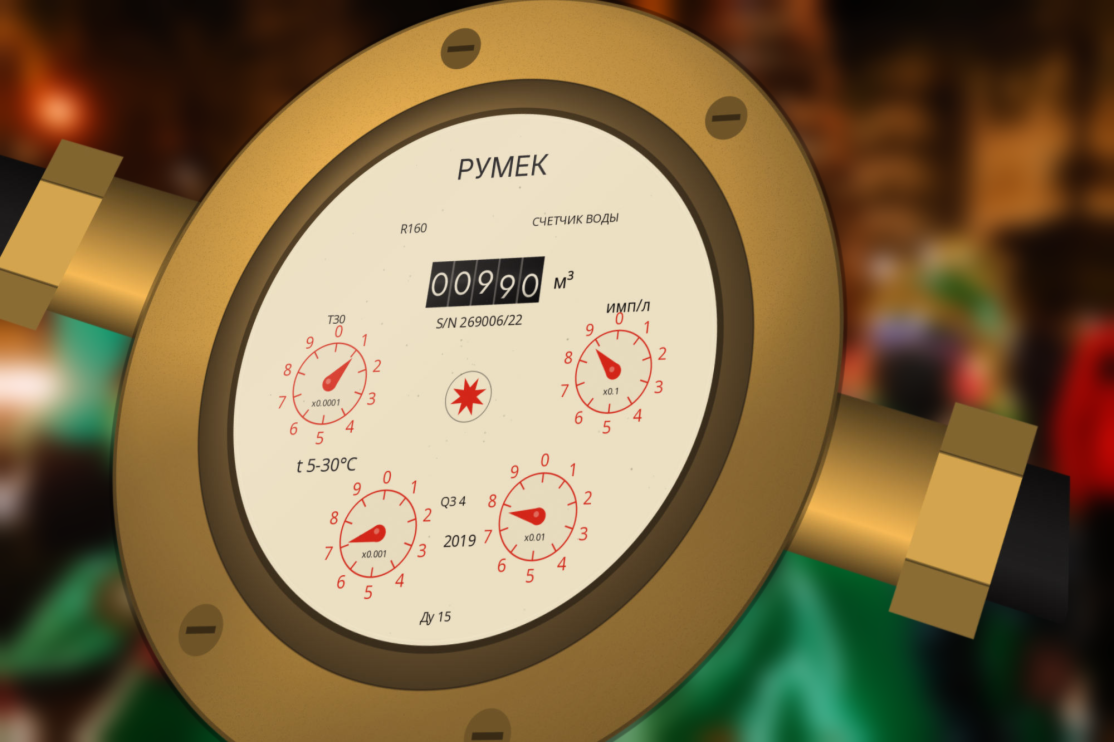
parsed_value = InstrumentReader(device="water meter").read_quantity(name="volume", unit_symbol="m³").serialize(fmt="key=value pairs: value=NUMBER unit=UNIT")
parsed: value=989.8771 unit=m³
